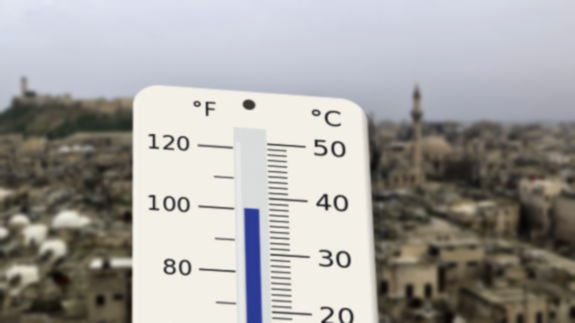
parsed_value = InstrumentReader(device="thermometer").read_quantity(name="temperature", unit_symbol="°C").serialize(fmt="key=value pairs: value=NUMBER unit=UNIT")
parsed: value=38 unit=°C
